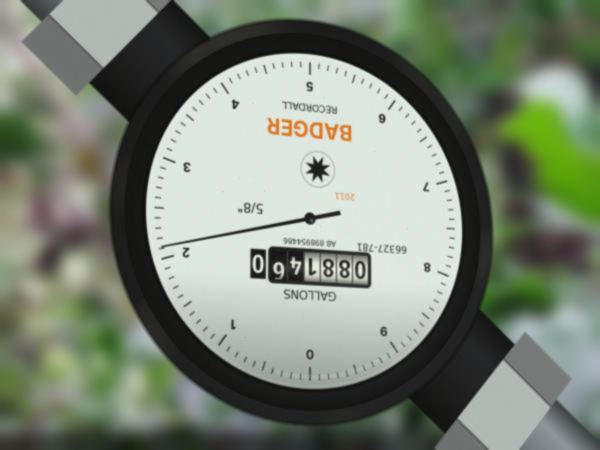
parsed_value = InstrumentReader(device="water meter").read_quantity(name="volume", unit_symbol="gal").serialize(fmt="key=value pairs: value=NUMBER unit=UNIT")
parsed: value=881462.1 unit=gal
